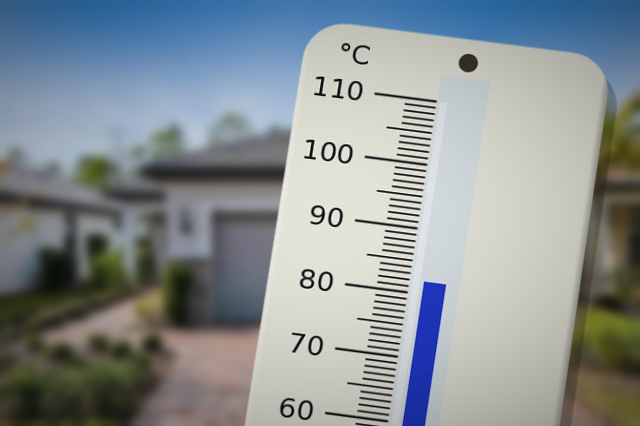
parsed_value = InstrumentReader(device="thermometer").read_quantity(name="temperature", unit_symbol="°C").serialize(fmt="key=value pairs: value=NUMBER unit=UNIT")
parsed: value=82 unit=°C
